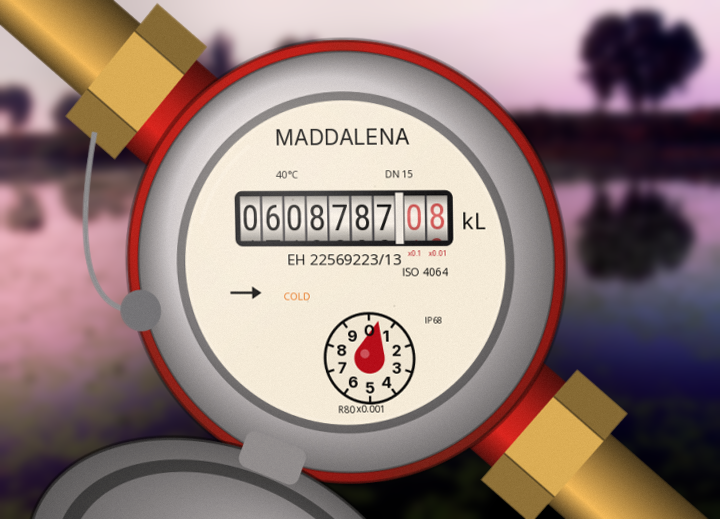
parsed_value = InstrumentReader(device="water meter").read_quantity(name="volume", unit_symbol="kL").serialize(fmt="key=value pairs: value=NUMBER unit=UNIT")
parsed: value=608787.080 unit=kL
